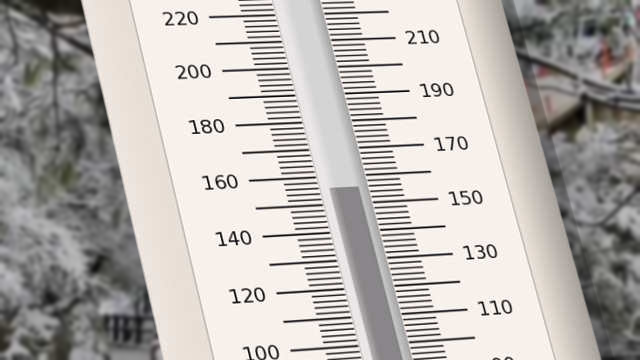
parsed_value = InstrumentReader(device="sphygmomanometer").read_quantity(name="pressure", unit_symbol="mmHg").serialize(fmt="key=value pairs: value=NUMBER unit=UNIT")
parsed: value=156 unit=mmHg
